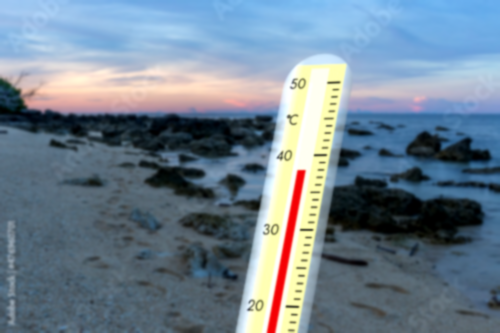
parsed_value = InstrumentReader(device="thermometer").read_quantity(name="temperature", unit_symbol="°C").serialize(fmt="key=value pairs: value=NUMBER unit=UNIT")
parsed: value=38 unit=°C
